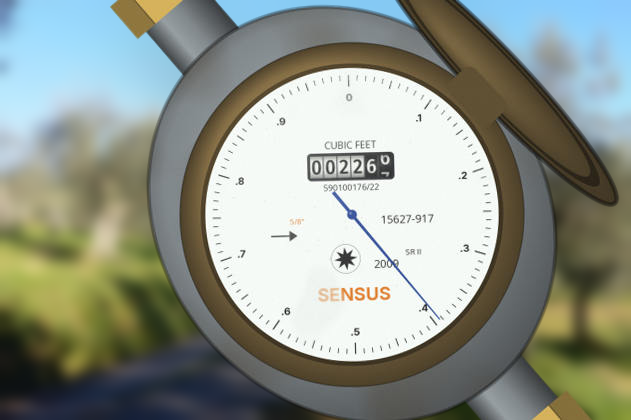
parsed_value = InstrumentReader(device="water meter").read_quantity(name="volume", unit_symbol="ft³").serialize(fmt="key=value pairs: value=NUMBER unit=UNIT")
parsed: value=2266.39 unit=ft³
